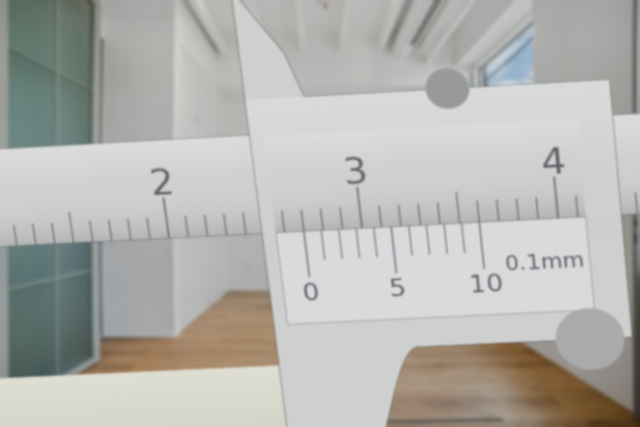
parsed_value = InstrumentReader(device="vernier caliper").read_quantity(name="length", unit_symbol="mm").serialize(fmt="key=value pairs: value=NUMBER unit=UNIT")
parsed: value=27.0 unit=mm
